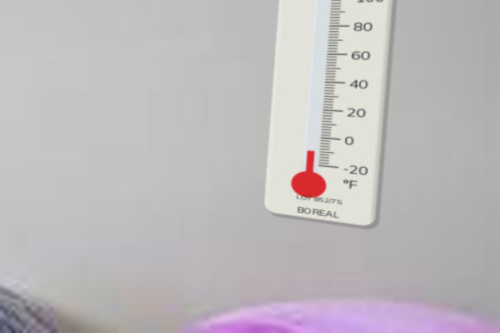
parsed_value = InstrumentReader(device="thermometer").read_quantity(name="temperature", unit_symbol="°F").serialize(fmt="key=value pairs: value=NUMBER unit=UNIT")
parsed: value=-10 unit=°F
